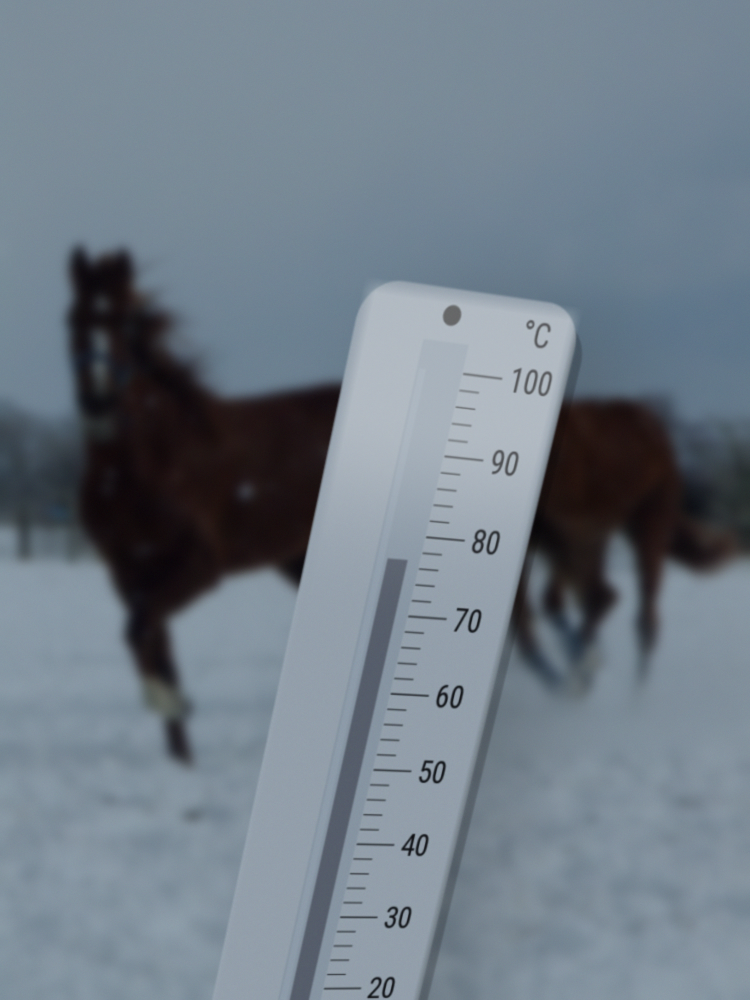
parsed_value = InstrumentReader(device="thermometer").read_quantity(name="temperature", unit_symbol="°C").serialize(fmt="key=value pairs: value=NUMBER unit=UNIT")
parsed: value=77 unit=°C
